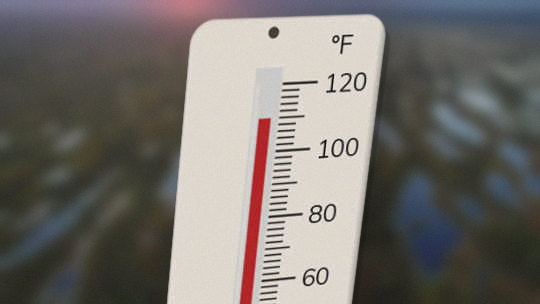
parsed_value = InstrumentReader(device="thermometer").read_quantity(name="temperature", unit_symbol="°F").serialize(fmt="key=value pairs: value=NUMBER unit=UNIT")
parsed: value=110 unit=°F
